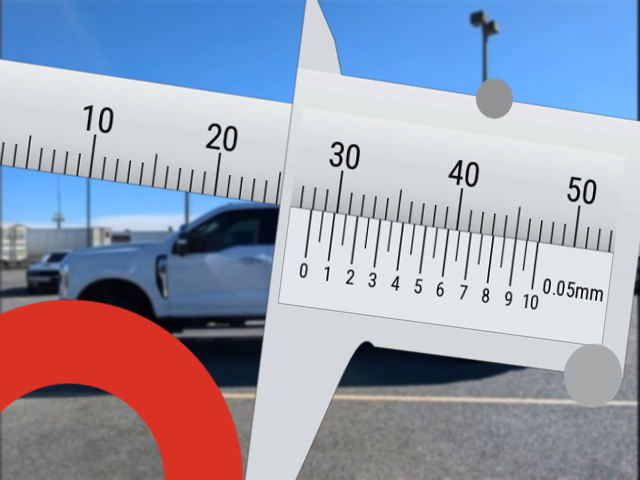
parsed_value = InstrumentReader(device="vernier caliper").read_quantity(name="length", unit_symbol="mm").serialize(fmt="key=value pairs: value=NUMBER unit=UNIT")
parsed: value=27.9 unit=mm
